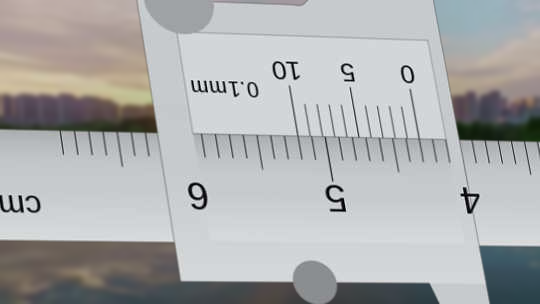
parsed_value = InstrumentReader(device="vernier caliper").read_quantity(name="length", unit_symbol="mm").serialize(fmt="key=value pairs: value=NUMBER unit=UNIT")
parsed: value=43.0 unit=mm
